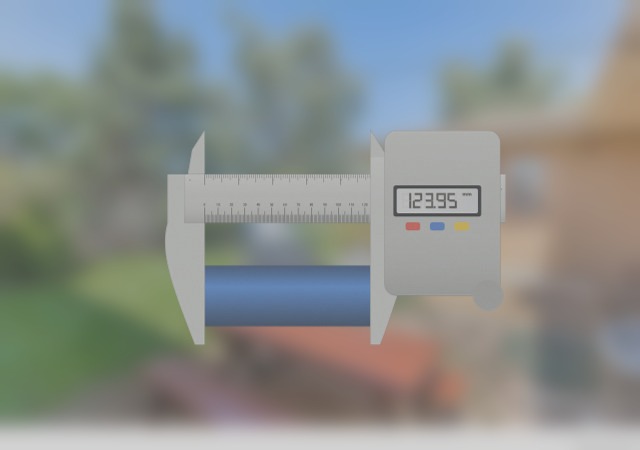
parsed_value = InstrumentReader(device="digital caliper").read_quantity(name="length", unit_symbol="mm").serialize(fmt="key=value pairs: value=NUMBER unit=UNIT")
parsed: value=123.95 unit=mm
